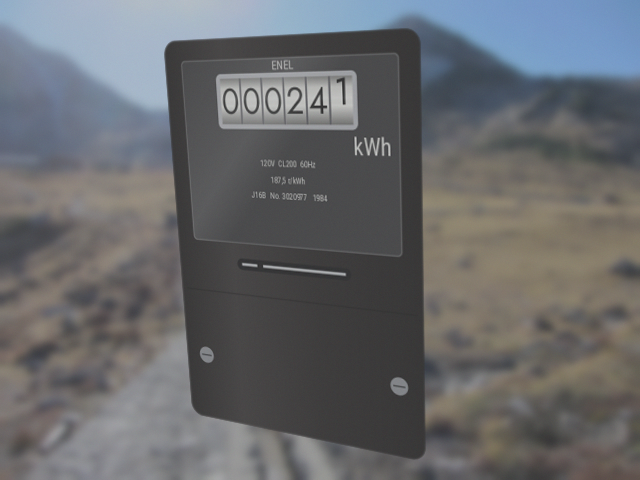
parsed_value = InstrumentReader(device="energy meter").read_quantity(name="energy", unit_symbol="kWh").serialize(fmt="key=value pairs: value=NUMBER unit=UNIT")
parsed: value=241 unit=kWh
